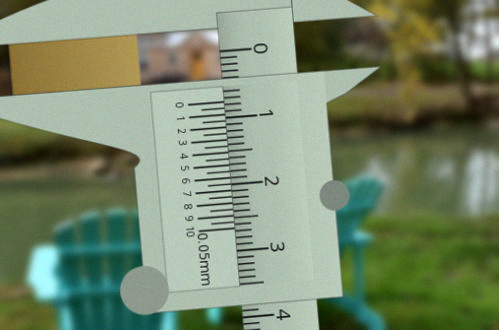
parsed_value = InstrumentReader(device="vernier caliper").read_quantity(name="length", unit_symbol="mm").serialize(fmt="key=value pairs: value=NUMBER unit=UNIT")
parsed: value=7.6 unit=mm
